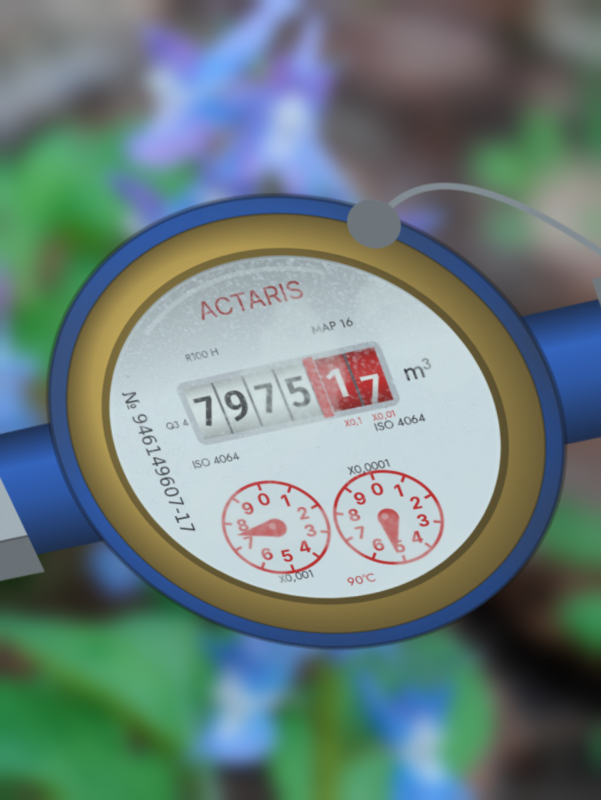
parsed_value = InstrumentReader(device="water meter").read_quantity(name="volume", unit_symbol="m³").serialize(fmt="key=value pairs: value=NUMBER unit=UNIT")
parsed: value=7975.1675 unit=m³
